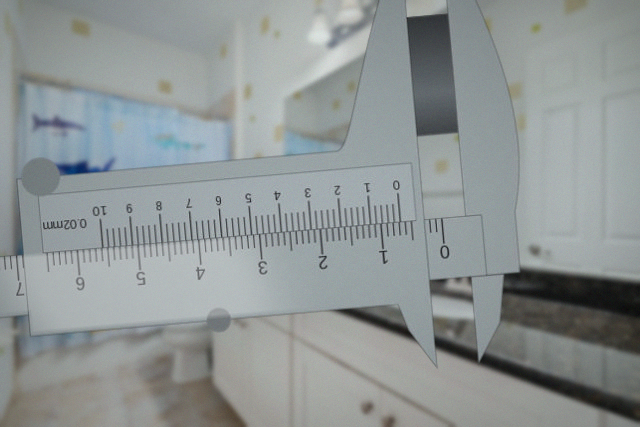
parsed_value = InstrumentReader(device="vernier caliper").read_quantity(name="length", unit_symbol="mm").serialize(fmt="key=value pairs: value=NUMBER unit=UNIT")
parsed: value=6.8 unit=mm
